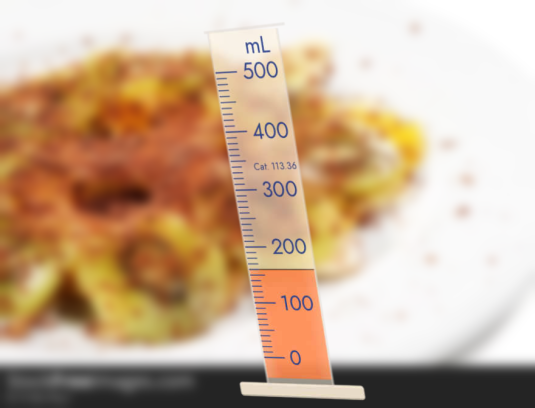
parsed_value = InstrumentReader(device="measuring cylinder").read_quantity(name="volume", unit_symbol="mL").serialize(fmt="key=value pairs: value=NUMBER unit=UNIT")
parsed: value=160 unit=mL
